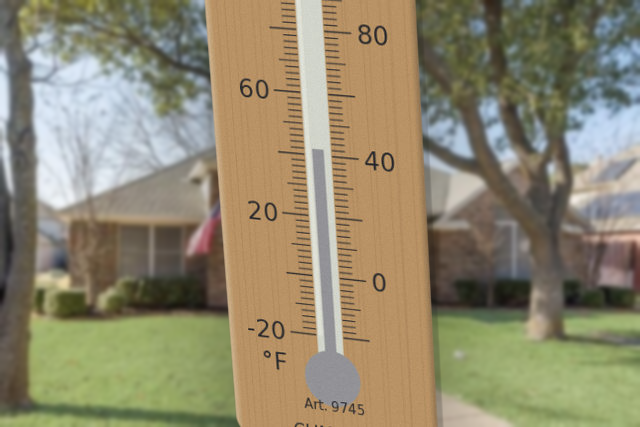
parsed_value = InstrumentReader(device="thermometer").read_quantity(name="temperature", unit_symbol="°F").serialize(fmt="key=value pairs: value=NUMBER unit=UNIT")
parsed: value=42 unit=°F
